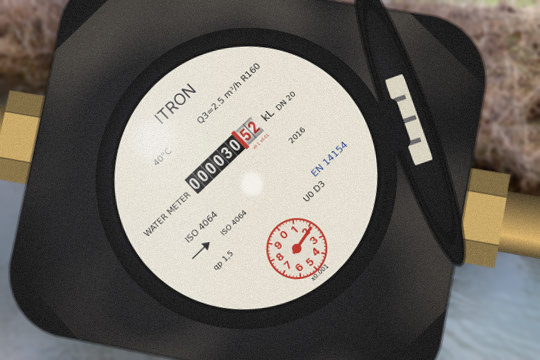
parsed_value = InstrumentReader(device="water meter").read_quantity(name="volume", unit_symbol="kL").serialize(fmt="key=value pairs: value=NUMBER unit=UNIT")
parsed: value=30.522 unit=kL
